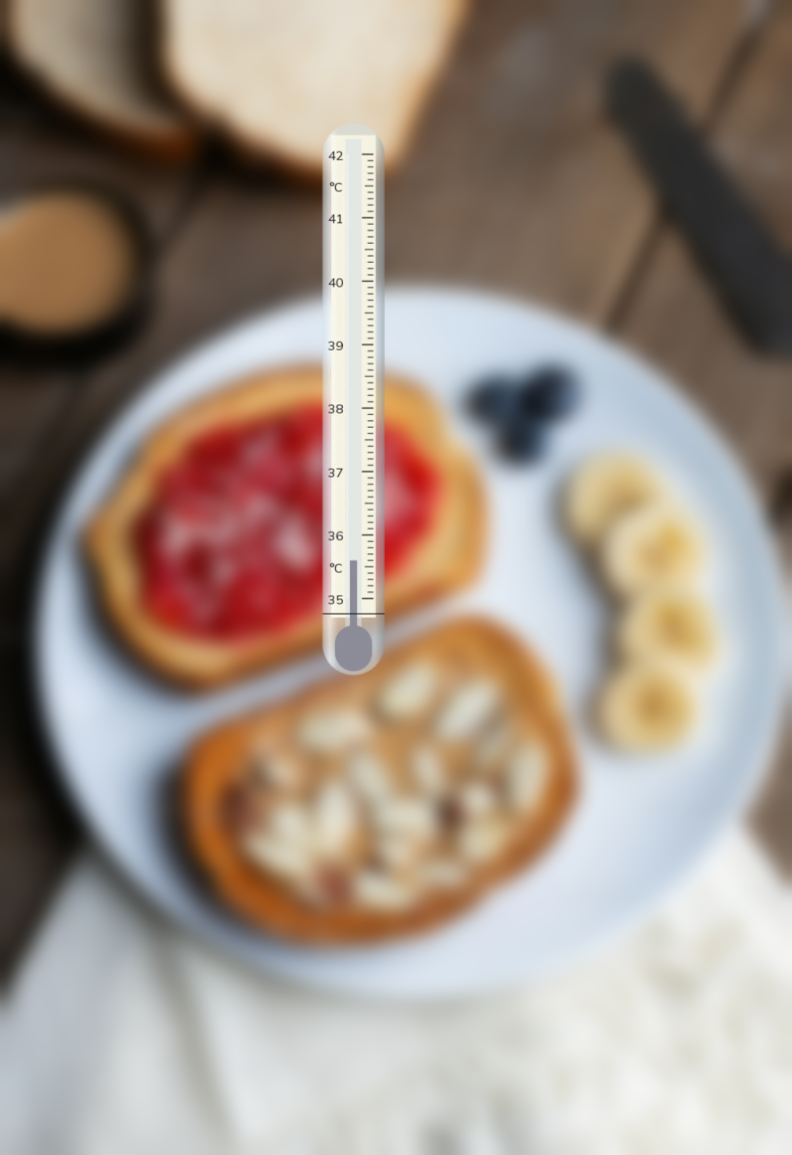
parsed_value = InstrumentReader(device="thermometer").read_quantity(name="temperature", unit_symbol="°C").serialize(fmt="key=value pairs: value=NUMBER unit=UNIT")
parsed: value=35.6 unit=°C
